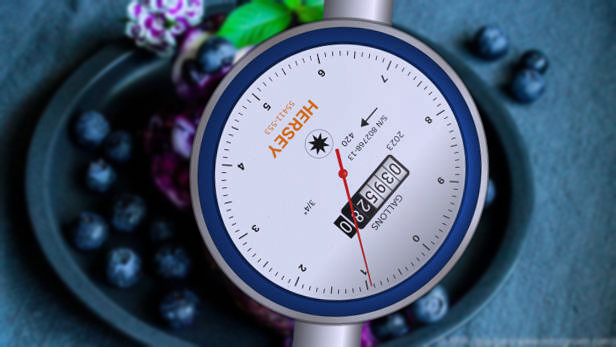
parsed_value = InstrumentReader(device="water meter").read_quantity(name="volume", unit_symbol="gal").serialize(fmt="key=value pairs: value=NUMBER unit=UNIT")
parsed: value=395280.9 unit=gal
